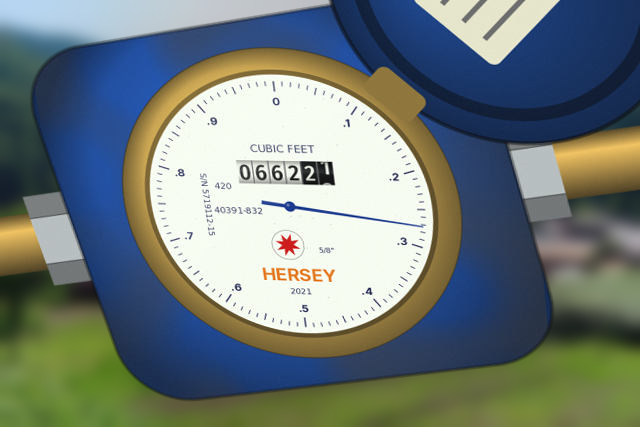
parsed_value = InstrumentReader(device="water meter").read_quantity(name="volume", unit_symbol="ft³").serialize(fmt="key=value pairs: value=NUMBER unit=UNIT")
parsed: value=66221.27 unit=ft³
